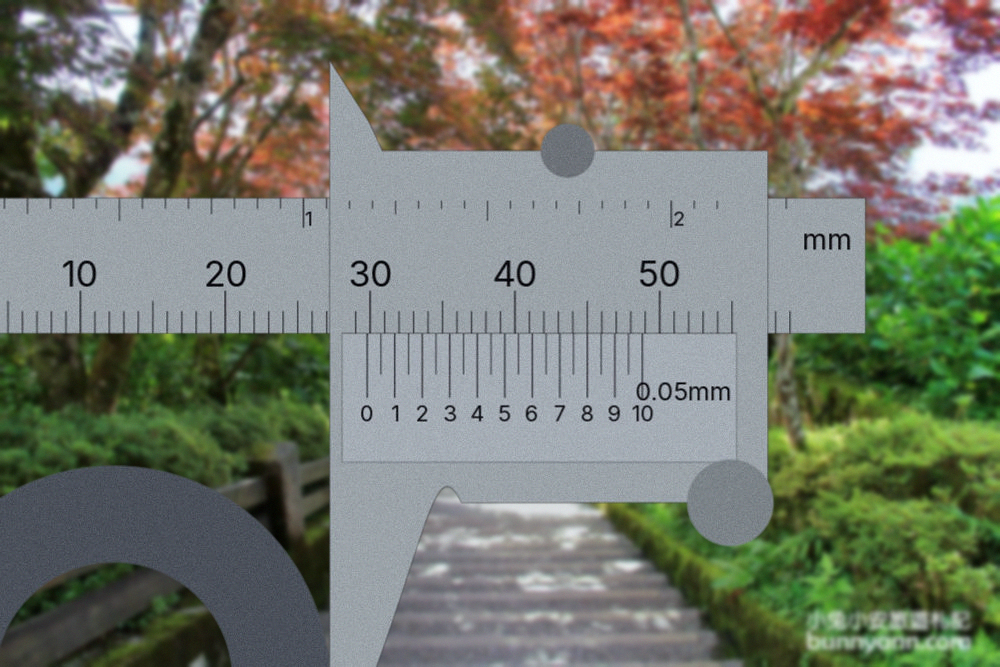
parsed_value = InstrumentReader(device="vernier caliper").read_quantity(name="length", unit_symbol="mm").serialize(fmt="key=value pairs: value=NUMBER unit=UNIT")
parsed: value=29.8 unit=mm
